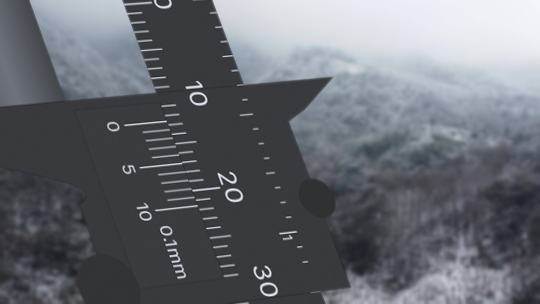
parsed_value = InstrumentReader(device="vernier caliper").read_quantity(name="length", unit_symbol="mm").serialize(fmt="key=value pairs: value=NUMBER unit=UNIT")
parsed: value=12.6 unit=mm
